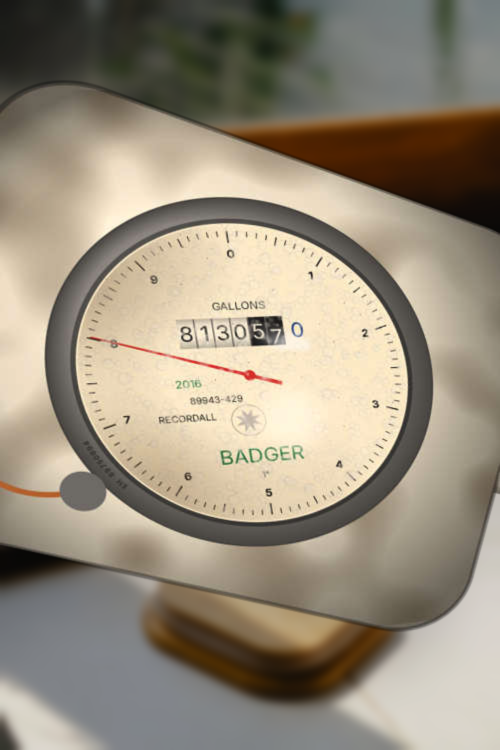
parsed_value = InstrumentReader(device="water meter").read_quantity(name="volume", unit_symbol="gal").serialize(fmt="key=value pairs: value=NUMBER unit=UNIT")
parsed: value=8130568.0 unit=gal
